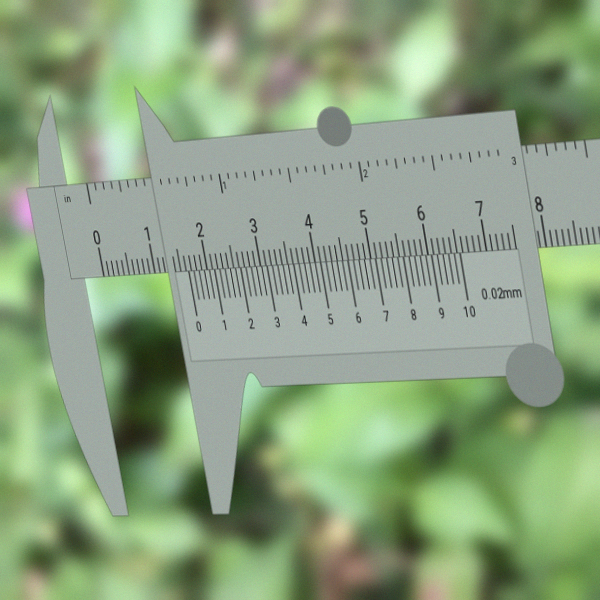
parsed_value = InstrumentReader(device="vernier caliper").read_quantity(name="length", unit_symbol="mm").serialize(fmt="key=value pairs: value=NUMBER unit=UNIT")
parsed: value=16.5 unit=mm
